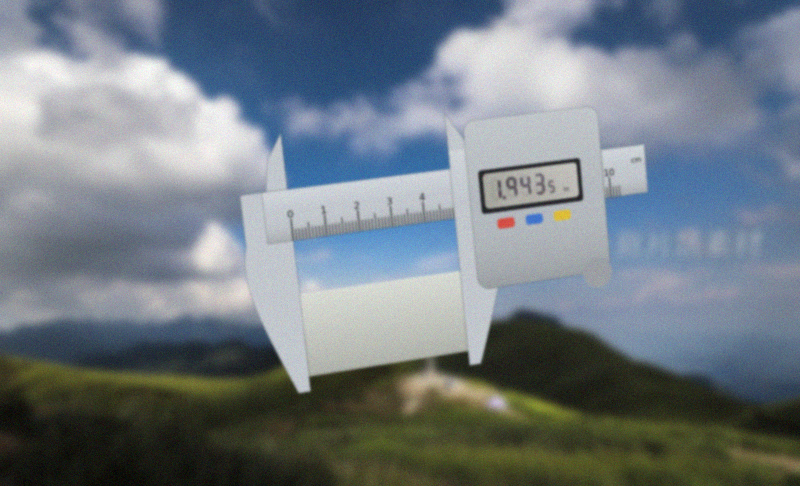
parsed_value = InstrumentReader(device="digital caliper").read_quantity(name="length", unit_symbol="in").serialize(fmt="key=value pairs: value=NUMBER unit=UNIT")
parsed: value=1.9435 unit=in
